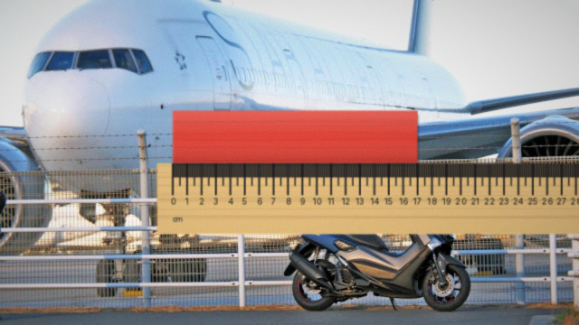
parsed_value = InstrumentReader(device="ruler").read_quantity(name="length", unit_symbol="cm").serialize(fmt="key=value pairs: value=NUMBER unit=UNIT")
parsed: value=17 unit=cm
